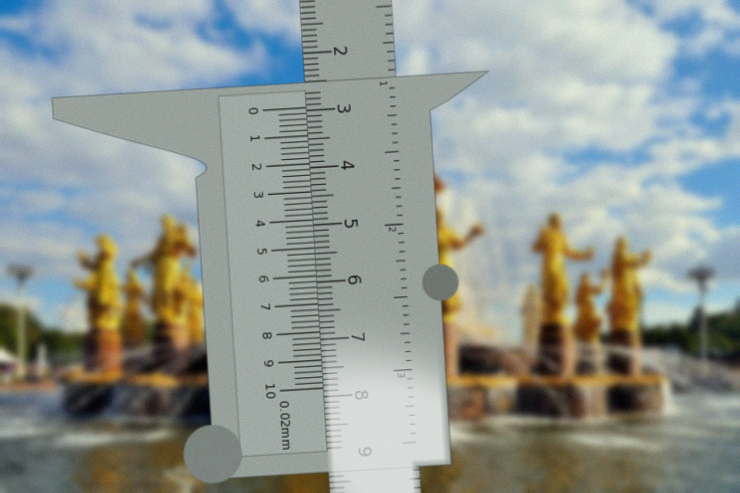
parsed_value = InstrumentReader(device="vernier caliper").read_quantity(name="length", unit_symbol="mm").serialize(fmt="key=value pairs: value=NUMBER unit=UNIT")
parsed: value=29.5 unit=mm
